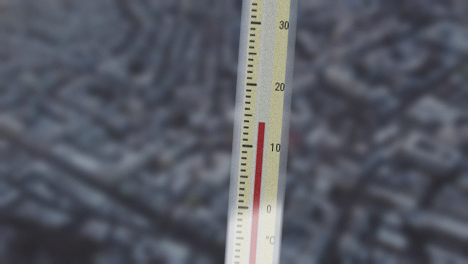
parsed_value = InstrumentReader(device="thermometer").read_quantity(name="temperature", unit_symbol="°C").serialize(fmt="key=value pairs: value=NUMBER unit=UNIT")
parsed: value=14 unit=°C
